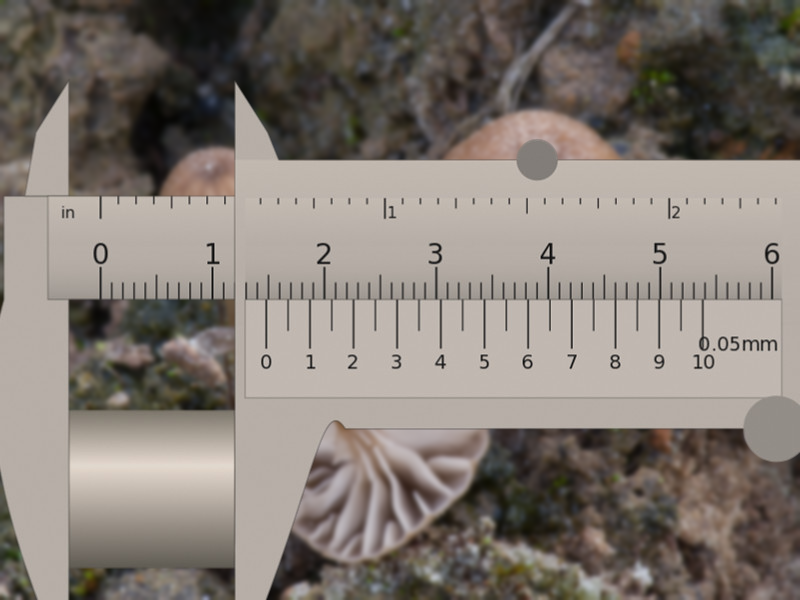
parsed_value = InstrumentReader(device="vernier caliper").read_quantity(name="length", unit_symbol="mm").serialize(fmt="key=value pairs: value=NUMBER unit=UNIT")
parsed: value=14.8 unit=mm
